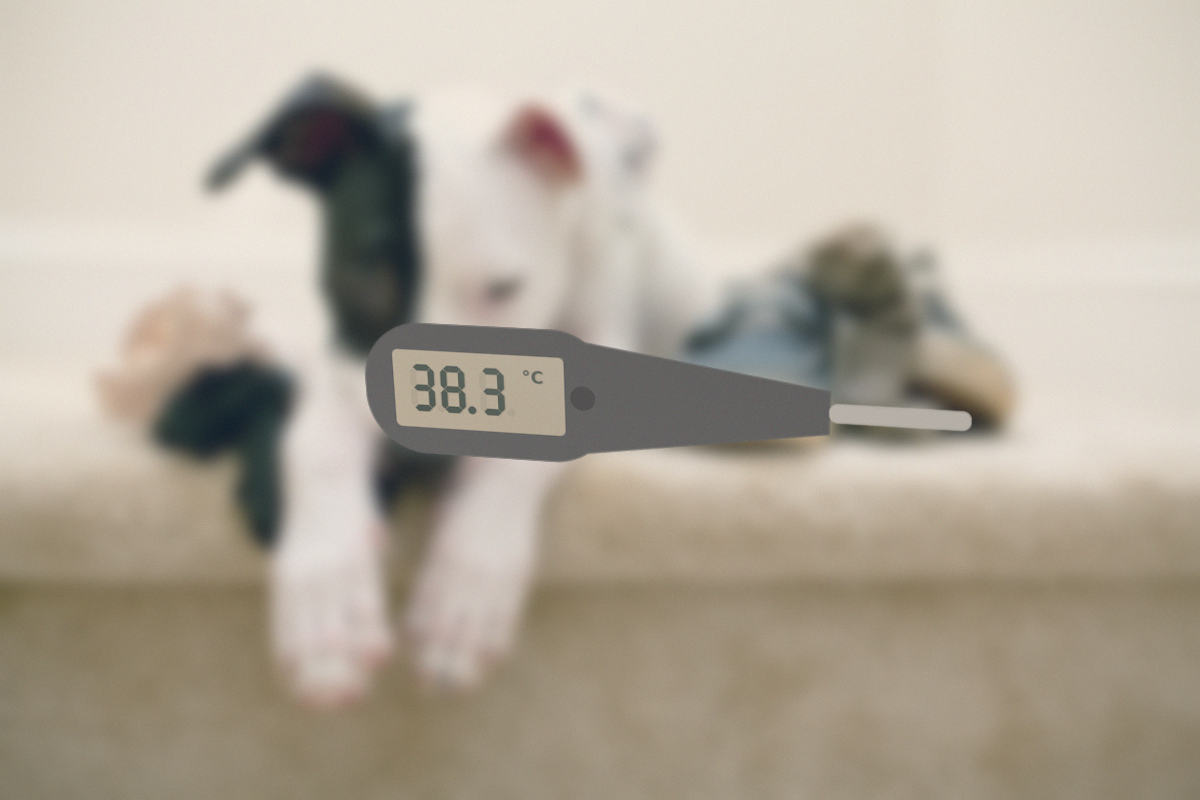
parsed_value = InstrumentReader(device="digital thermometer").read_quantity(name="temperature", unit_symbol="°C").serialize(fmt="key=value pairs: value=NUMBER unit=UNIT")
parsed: value=38.3 unit=°C
